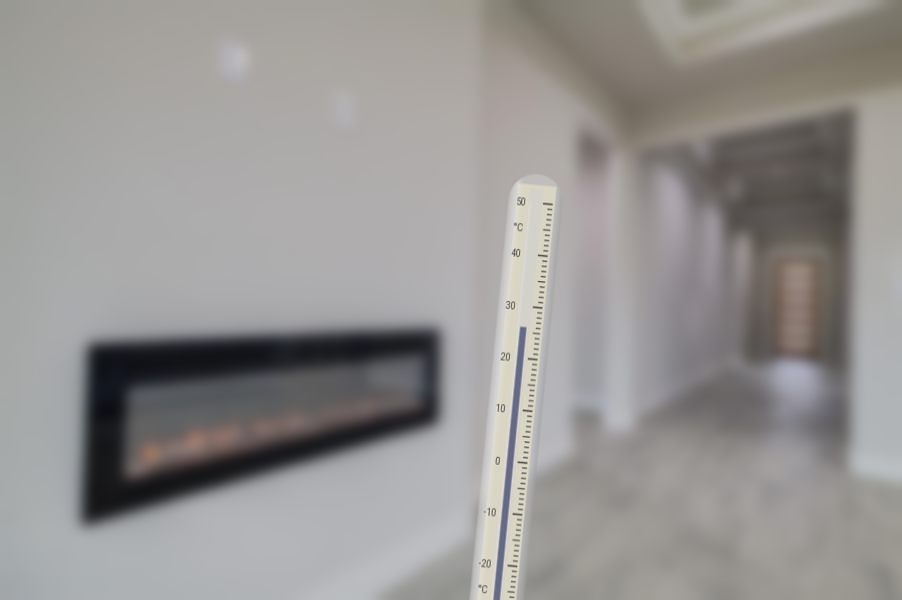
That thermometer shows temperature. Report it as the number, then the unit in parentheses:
26 (°C)
